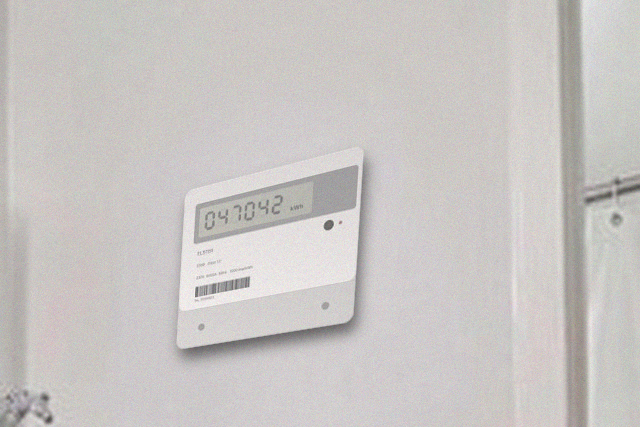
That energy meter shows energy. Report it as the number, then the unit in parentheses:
47042 (kWh)
